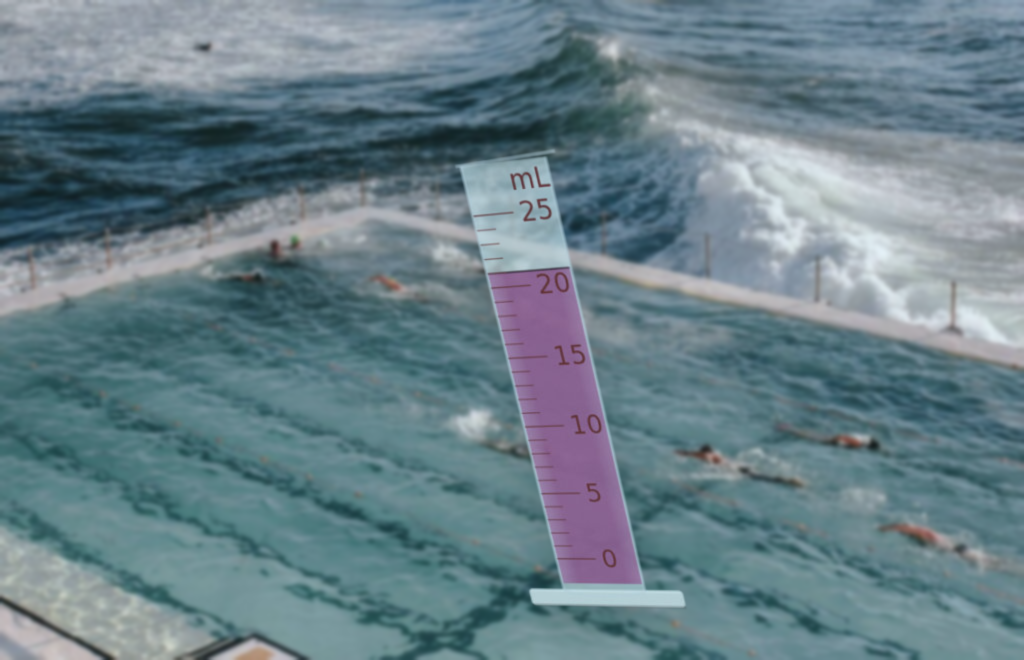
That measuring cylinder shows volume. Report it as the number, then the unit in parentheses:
21 (mL)
